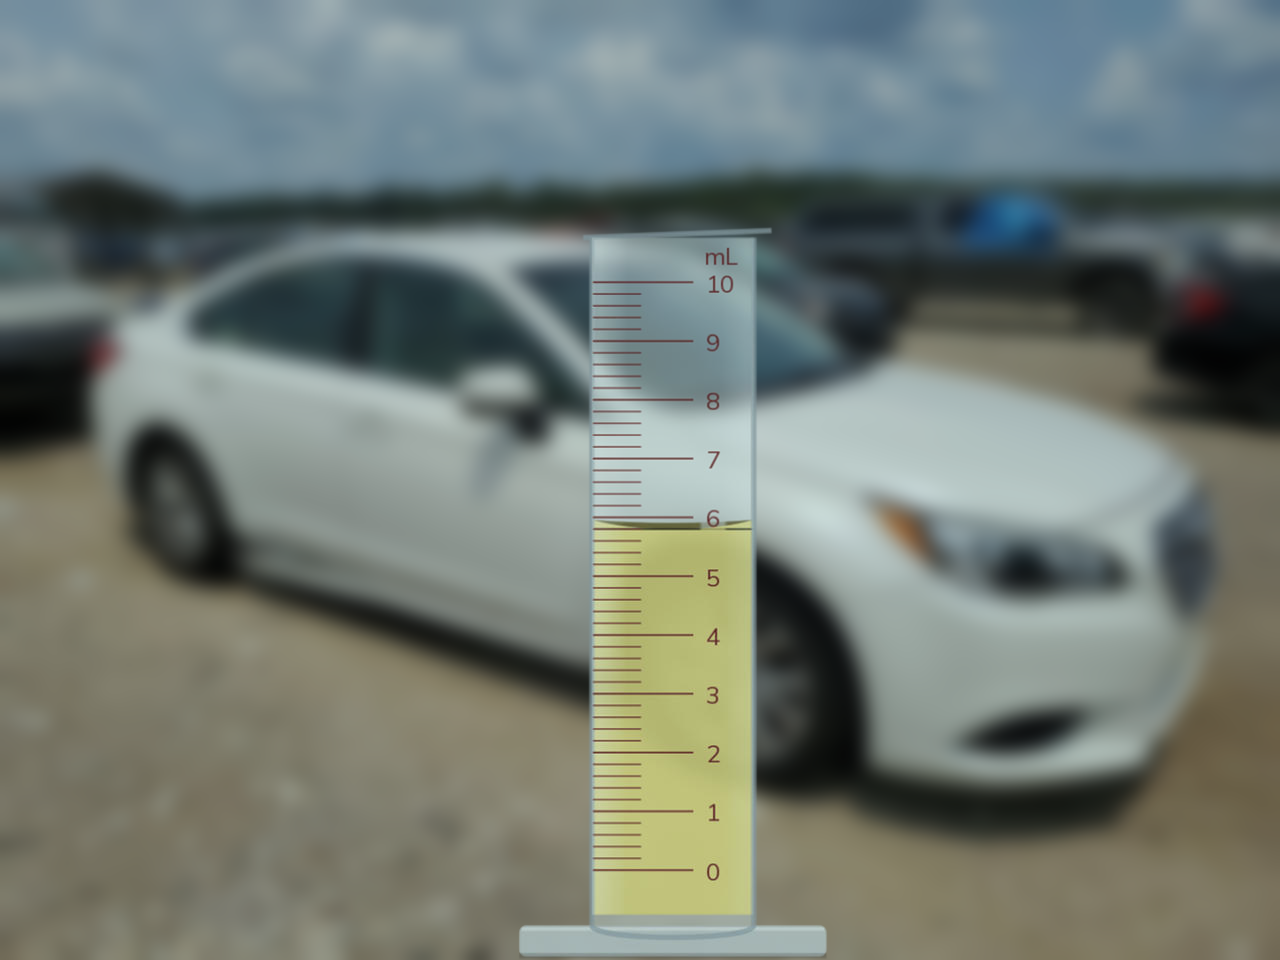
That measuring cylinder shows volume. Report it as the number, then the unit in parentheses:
5.8 (mL)
